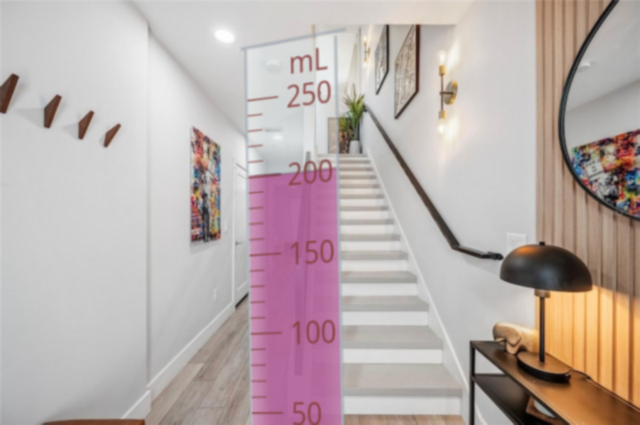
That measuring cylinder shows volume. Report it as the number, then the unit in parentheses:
200 (mL)
